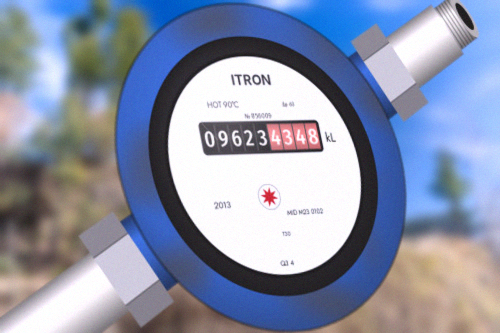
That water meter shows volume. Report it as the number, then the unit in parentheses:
9623.4348 (kL)
